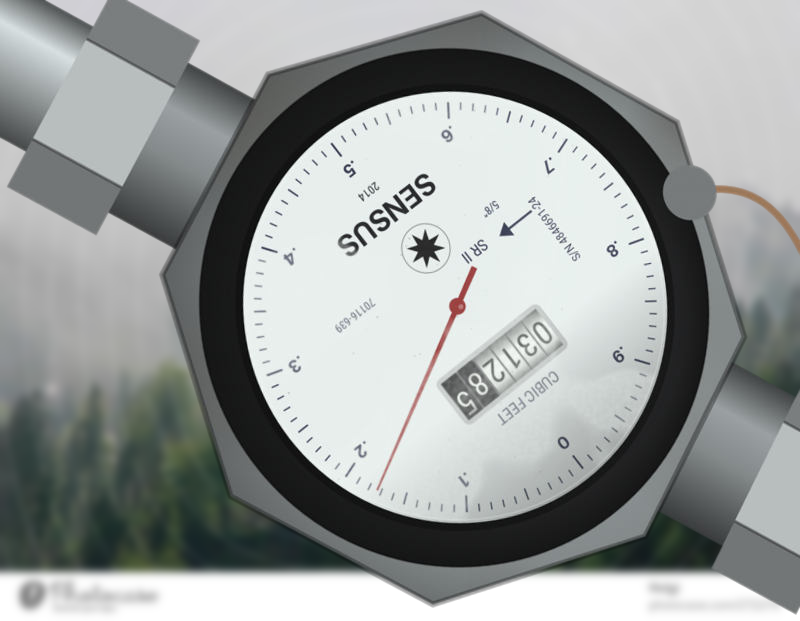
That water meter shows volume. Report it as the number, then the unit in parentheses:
31285.17 (ft³)
